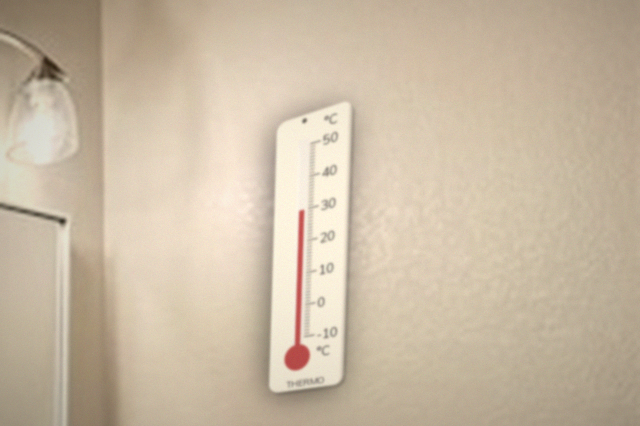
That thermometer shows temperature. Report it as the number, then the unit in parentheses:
30 (°C)
